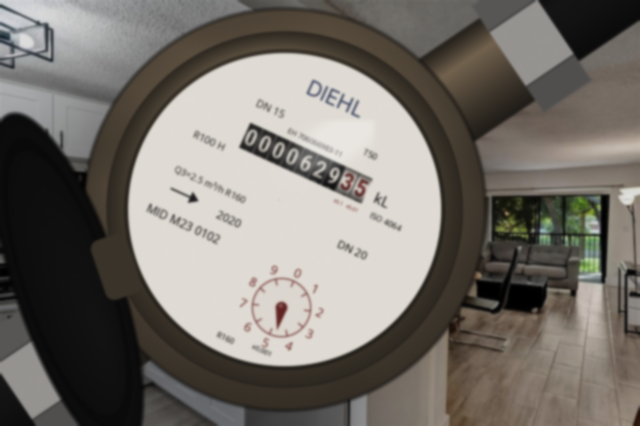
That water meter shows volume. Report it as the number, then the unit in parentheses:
629.354 (kL)
